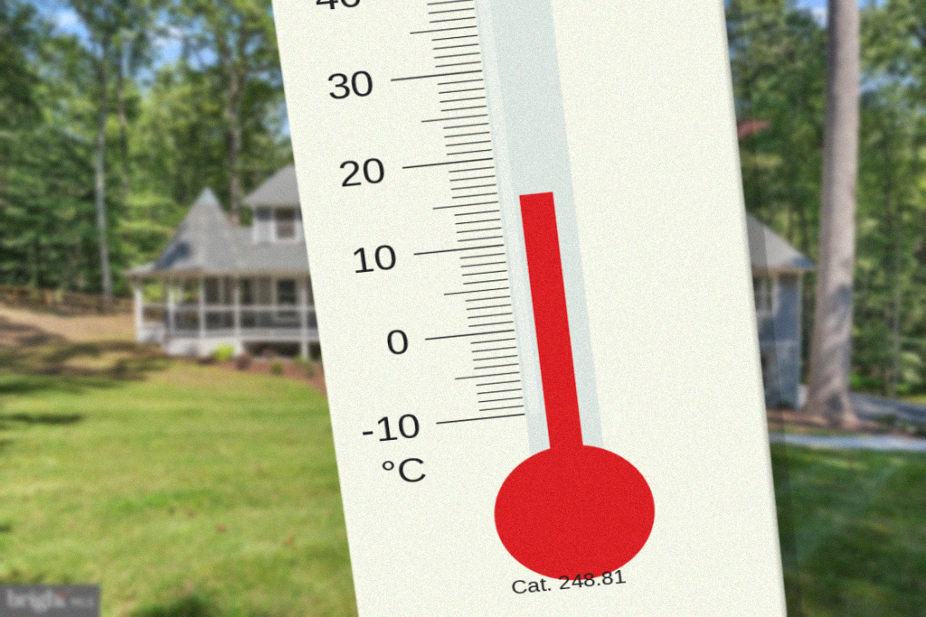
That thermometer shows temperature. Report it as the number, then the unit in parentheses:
15.5 (°C)
